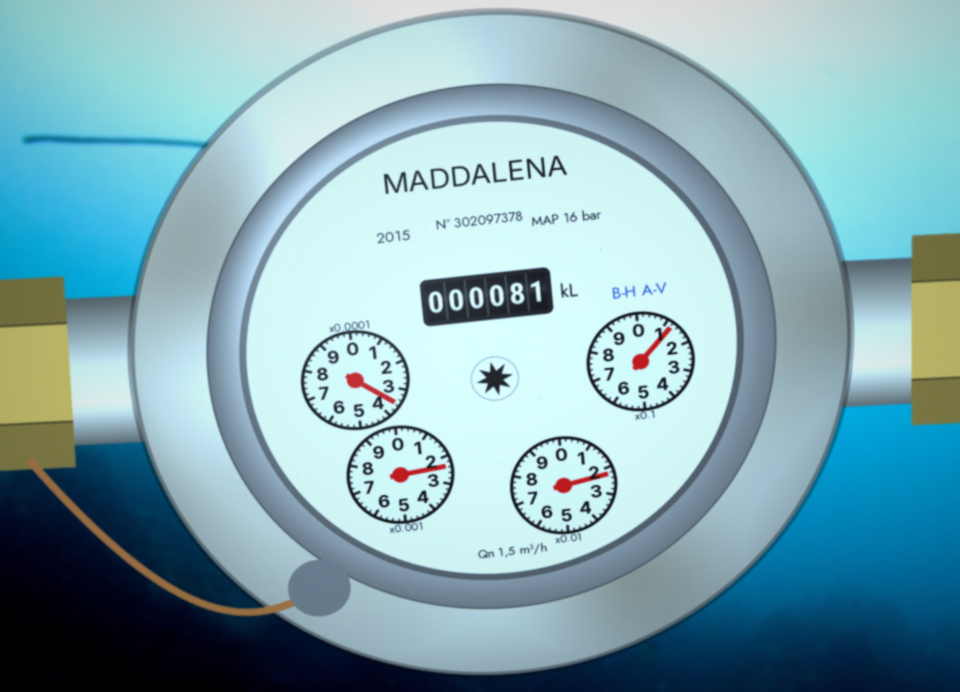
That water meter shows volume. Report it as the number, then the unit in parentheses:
81.1223 (kL)
